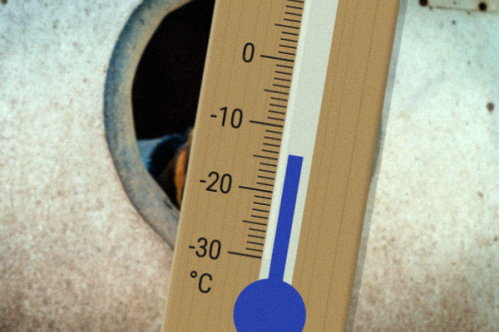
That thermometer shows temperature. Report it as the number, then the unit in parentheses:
-14 (°C)
